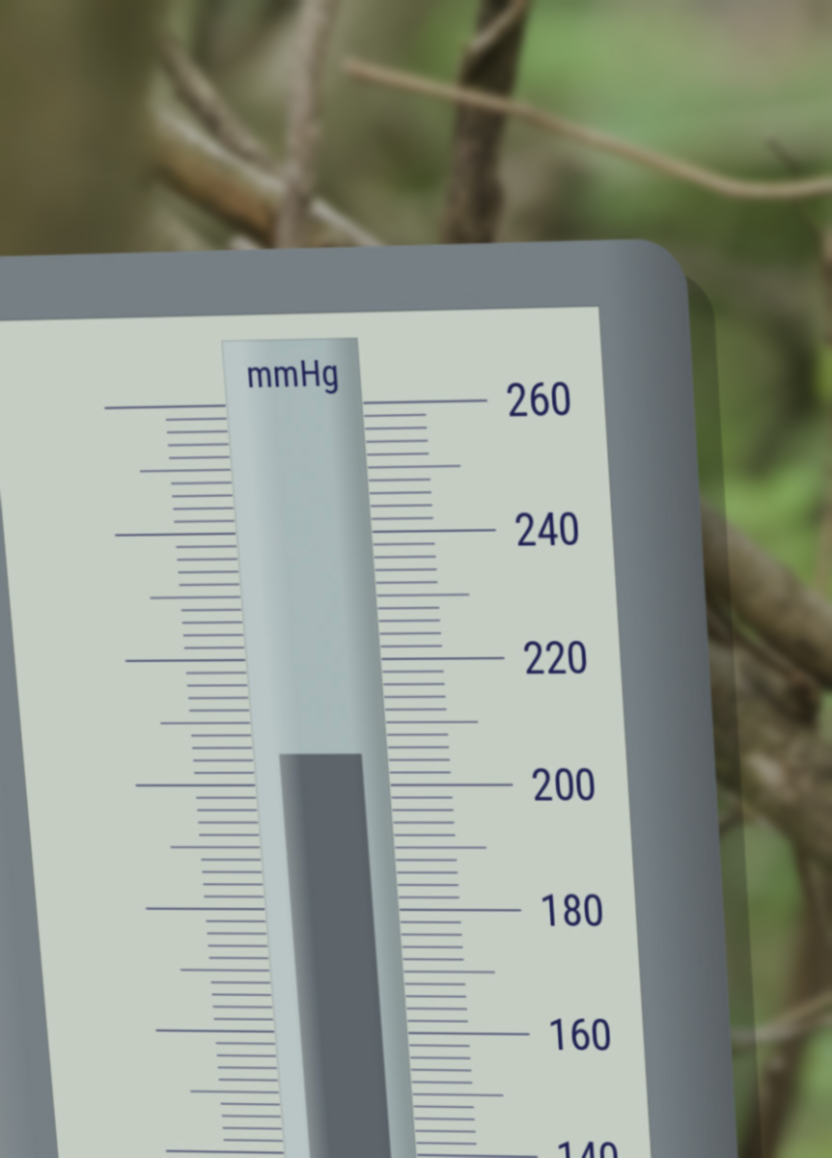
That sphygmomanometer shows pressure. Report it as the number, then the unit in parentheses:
205 (mmHg)
